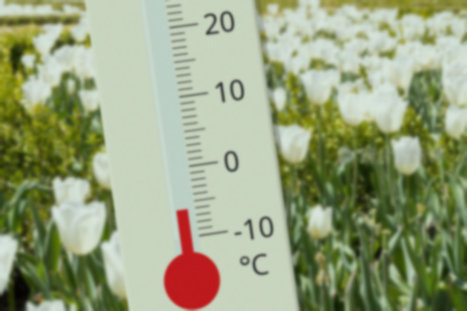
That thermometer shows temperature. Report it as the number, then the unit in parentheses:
-6 (°C)
